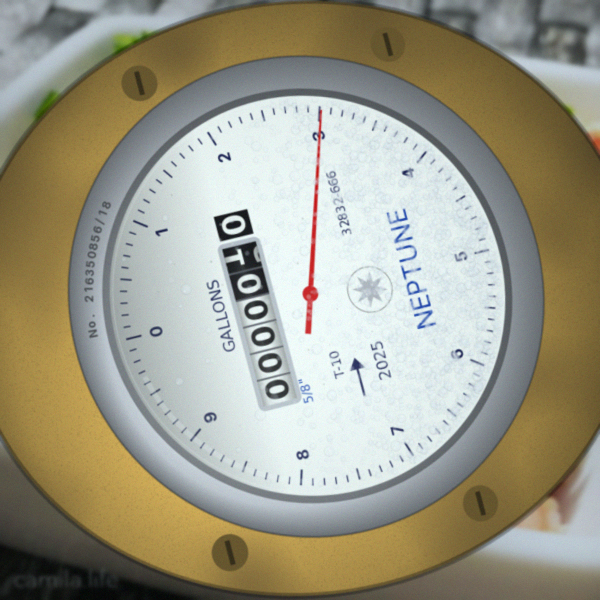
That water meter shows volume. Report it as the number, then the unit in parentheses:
13.0 (gal)
